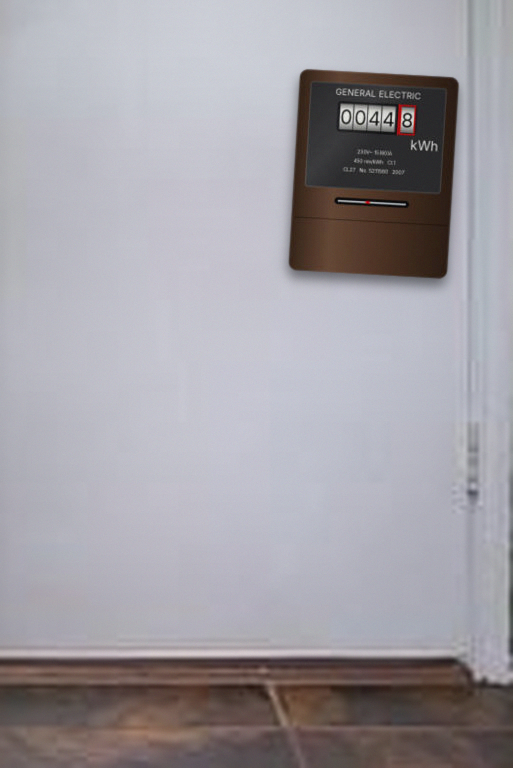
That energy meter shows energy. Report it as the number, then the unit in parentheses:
44.8 (kWh)
